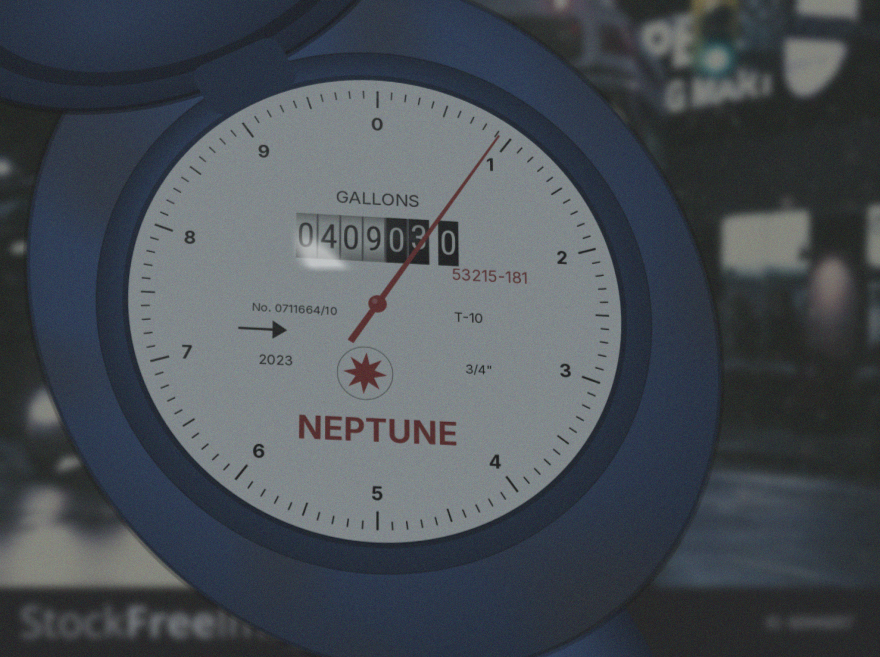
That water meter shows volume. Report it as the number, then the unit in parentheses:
409030.9 (gal)
